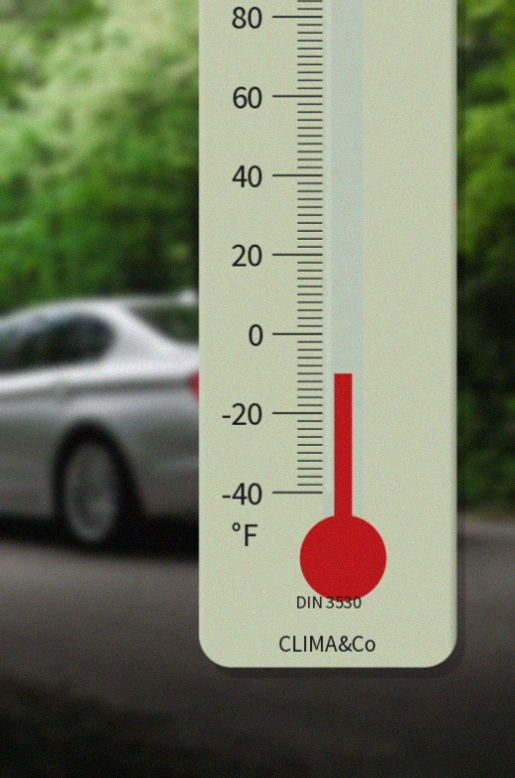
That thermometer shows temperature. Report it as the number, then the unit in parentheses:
-10 (°F)
